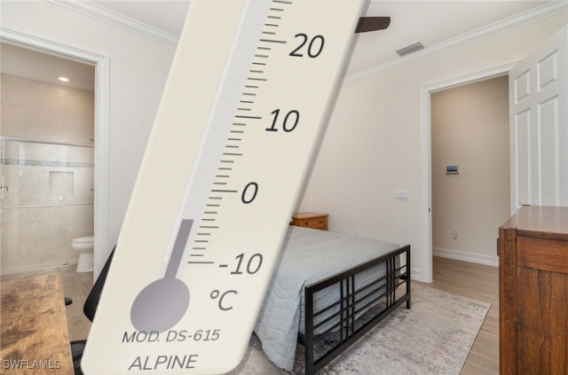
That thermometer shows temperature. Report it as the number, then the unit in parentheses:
-4 (°C)
